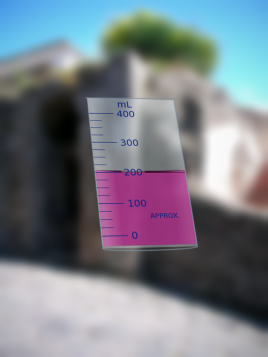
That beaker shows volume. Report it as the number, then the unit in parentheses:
200 (mL)
